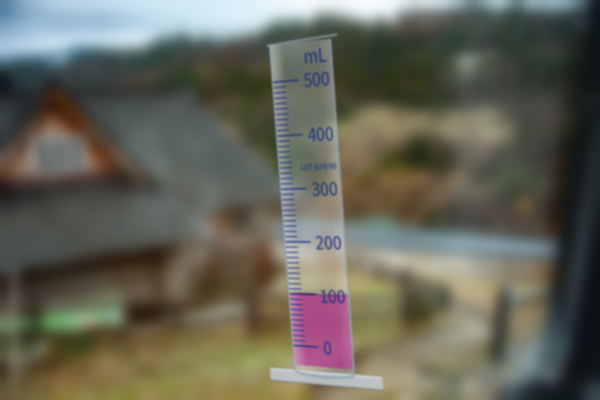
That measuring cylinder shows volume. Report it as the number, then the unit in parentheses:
100 (mL)
